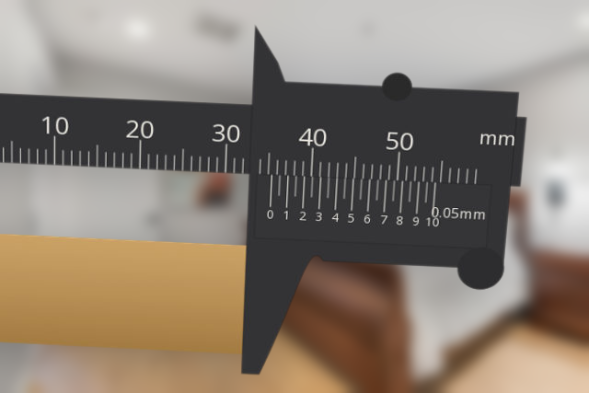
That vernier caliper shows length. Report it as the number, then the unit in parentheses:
35.4 (mm)
